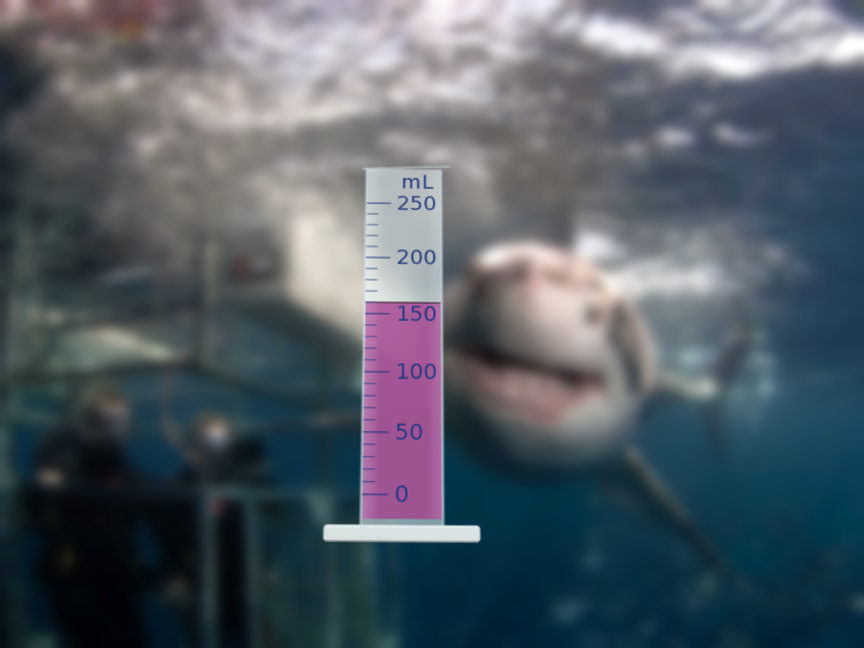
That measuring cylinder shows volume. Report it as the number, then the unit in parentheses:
160 (mL)
